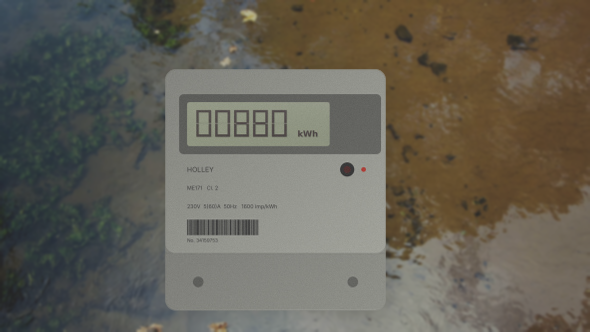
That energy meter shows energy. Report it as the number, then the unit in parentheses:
880 (kWh)
